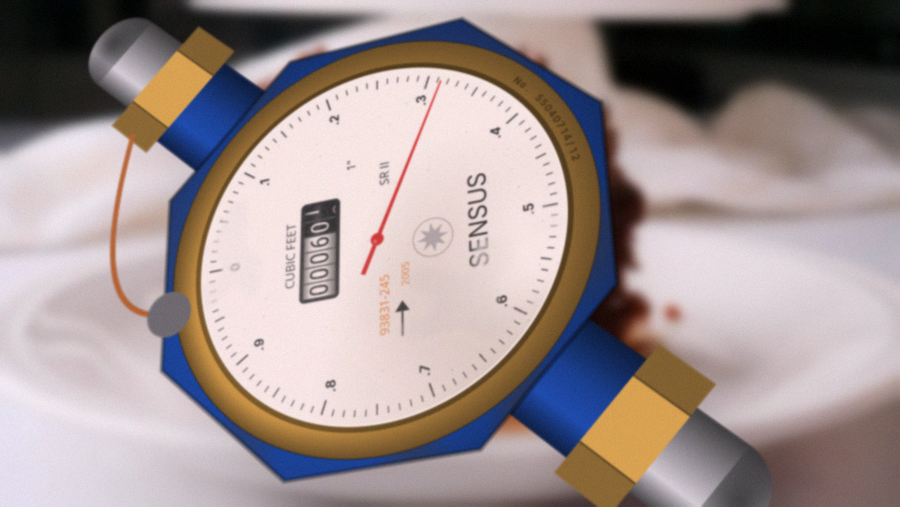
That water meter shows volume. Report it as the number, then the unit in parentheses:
601.31 (ft³)
